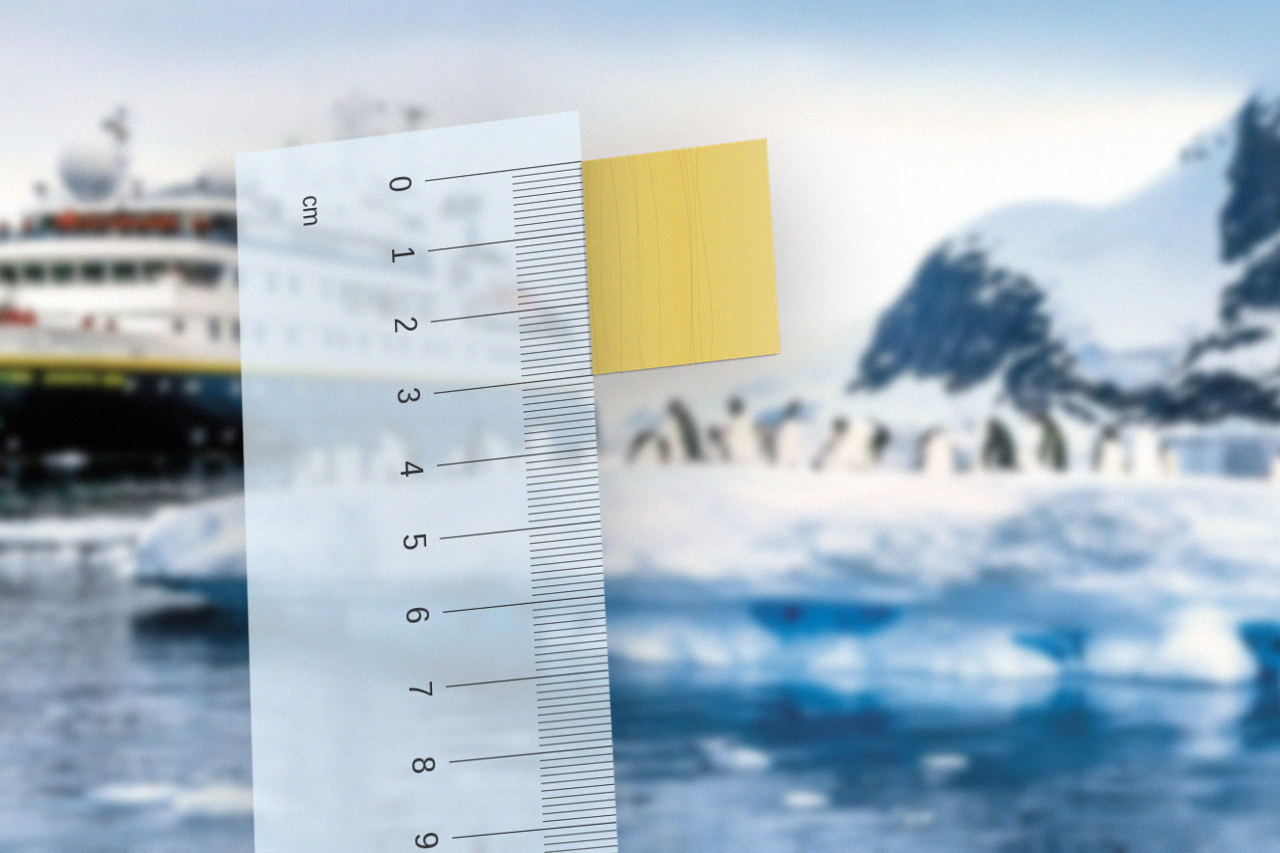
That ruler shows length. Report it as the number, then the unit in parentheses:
3 (cm)
